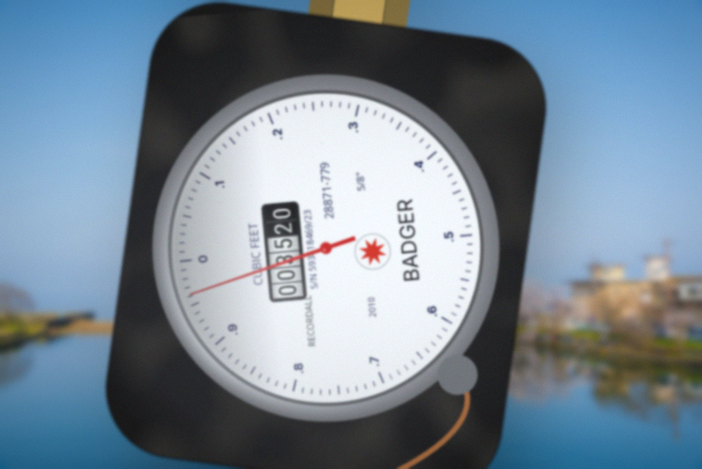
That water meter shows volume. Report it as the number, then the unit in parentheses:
3519.96 (ft³)
